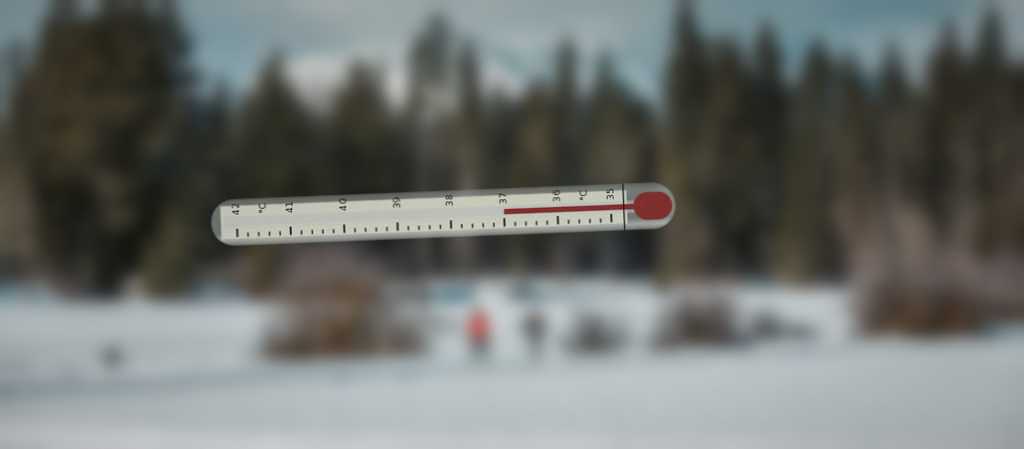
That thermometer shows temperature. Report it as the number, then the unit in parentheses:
37 (°C)
